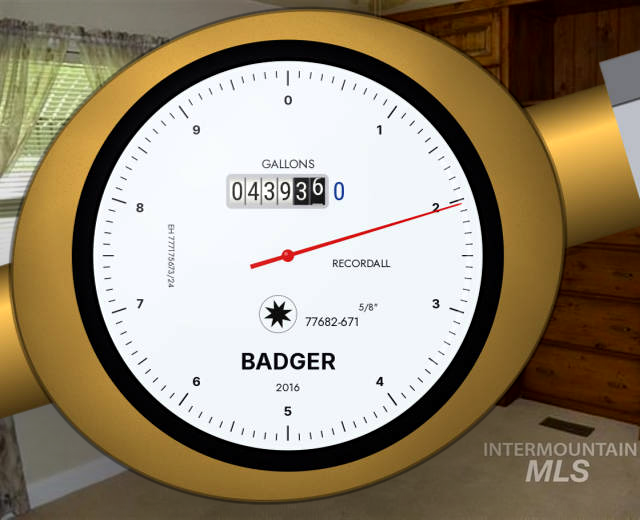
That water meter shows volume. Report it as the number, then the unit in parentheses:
439362.0 (gal)
